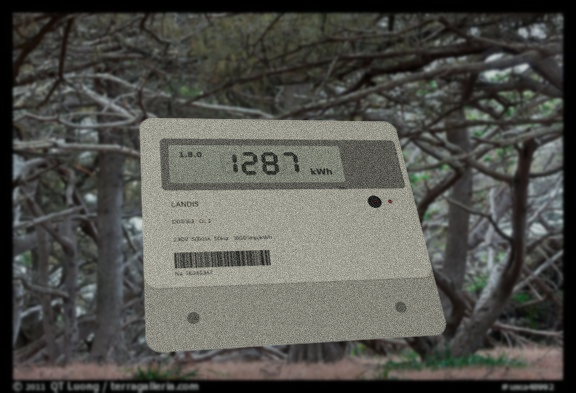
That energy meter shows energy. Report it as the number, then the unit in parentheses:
1287 (kWh)
